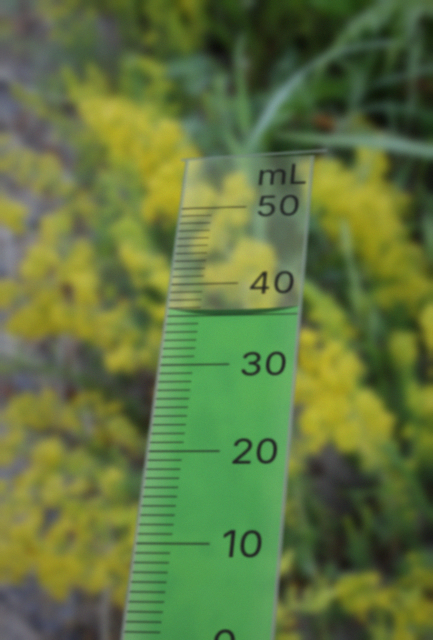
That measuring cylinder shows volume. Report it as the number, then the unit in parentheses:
36 (mL)
